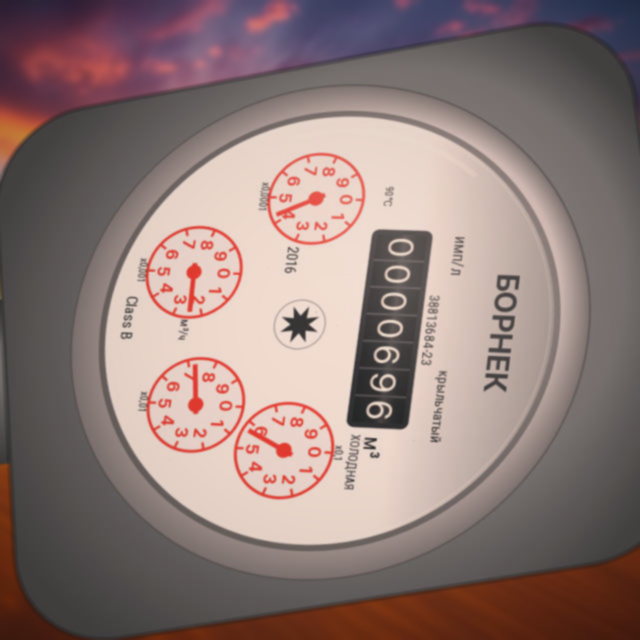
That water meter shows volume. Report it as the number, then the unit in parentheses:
696.5724 (m³)
